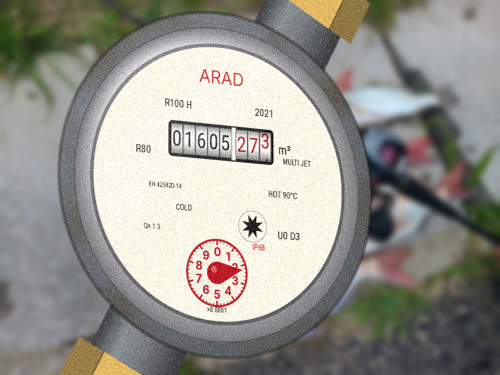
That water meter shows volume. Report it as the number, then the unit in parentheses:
1605.2732 (m³)
